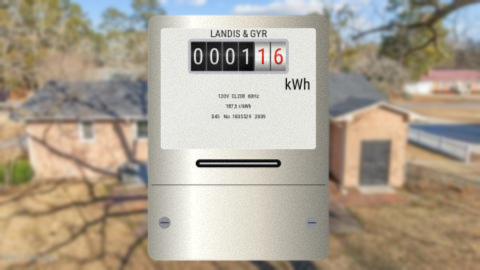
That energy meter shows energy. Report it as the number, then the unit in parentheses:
1.16 (kWh)
